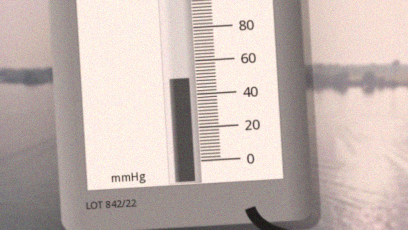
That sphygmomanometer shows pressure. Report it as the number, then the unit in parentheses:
50 (mmHg)
